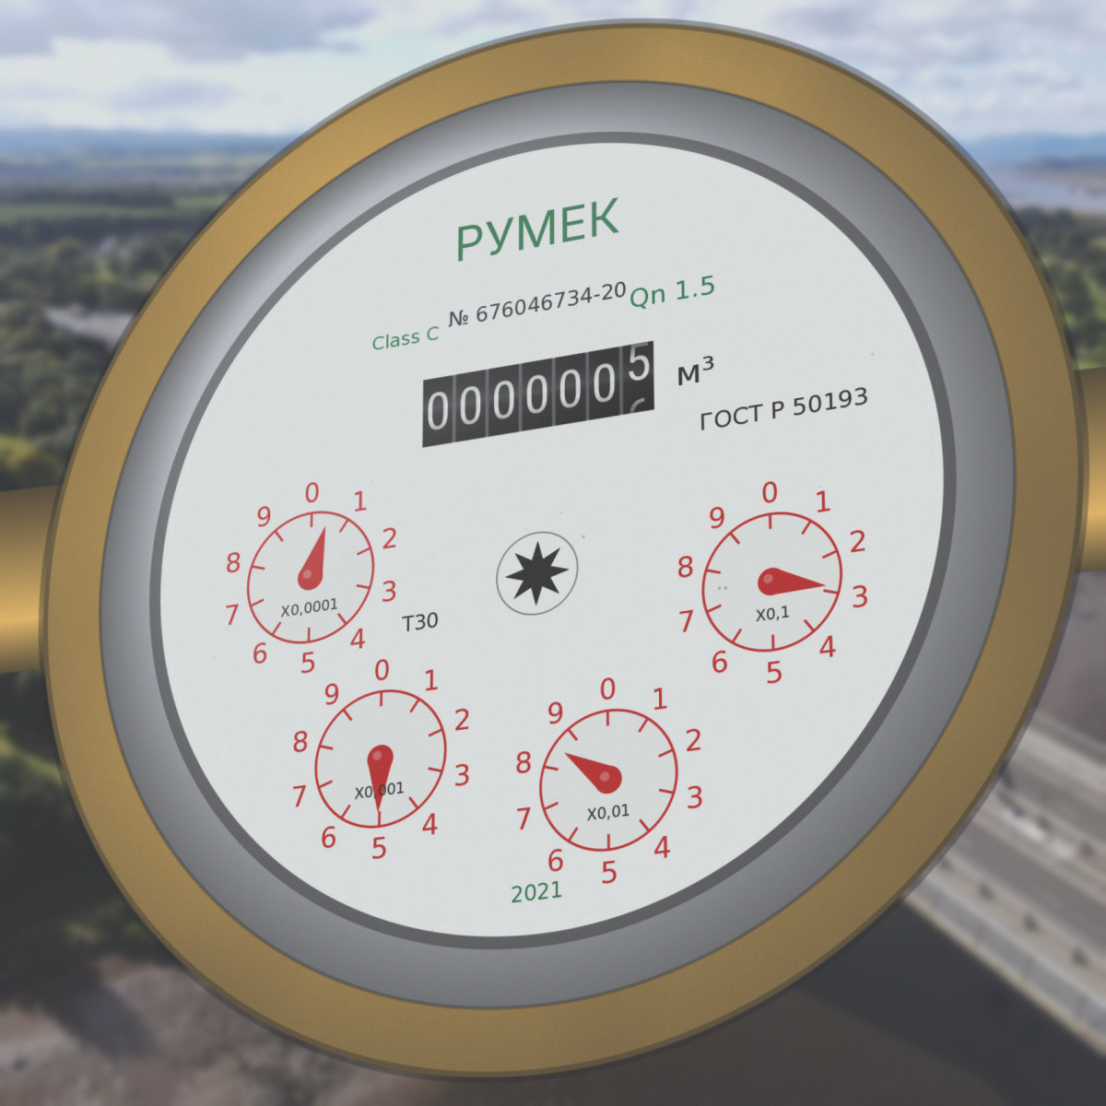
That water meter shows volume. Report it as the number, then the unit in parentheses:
5.2850 (m³)
